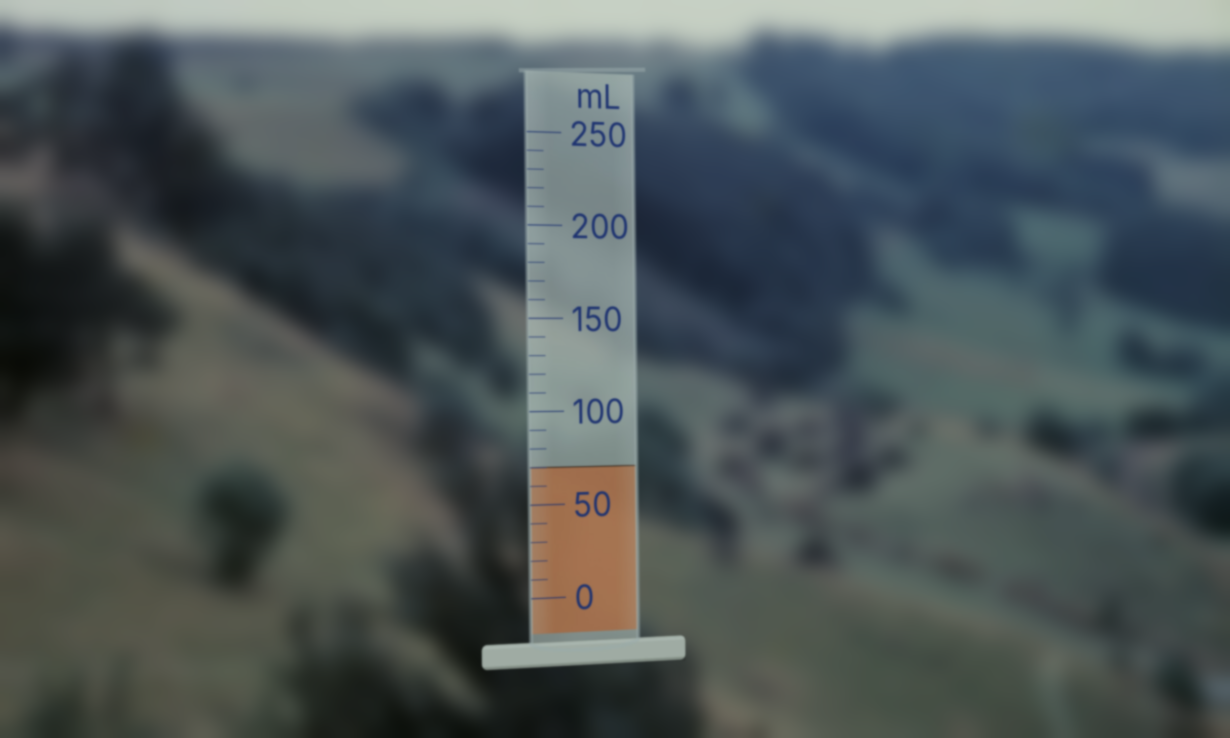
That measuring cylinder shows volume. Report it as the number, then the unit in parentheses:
70 (mL)
